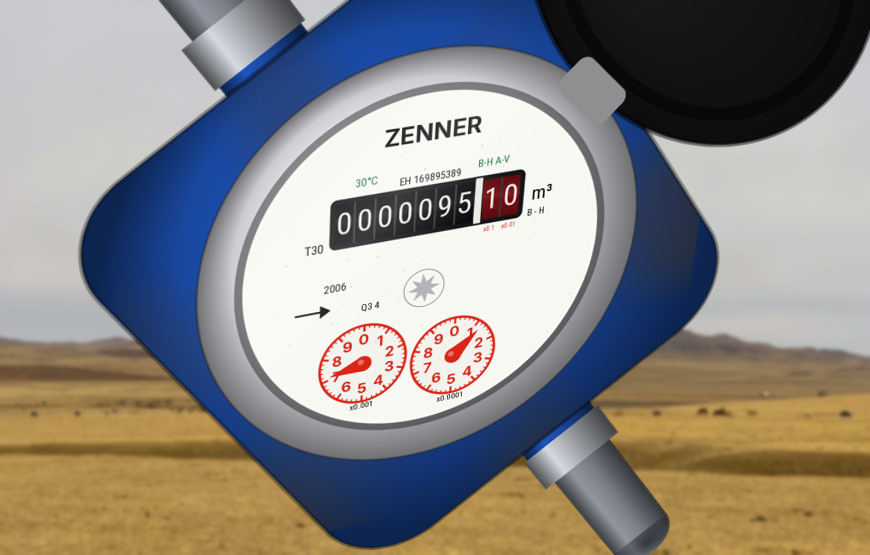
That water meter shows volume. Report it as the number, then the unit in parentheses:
95.1071 (m³)
